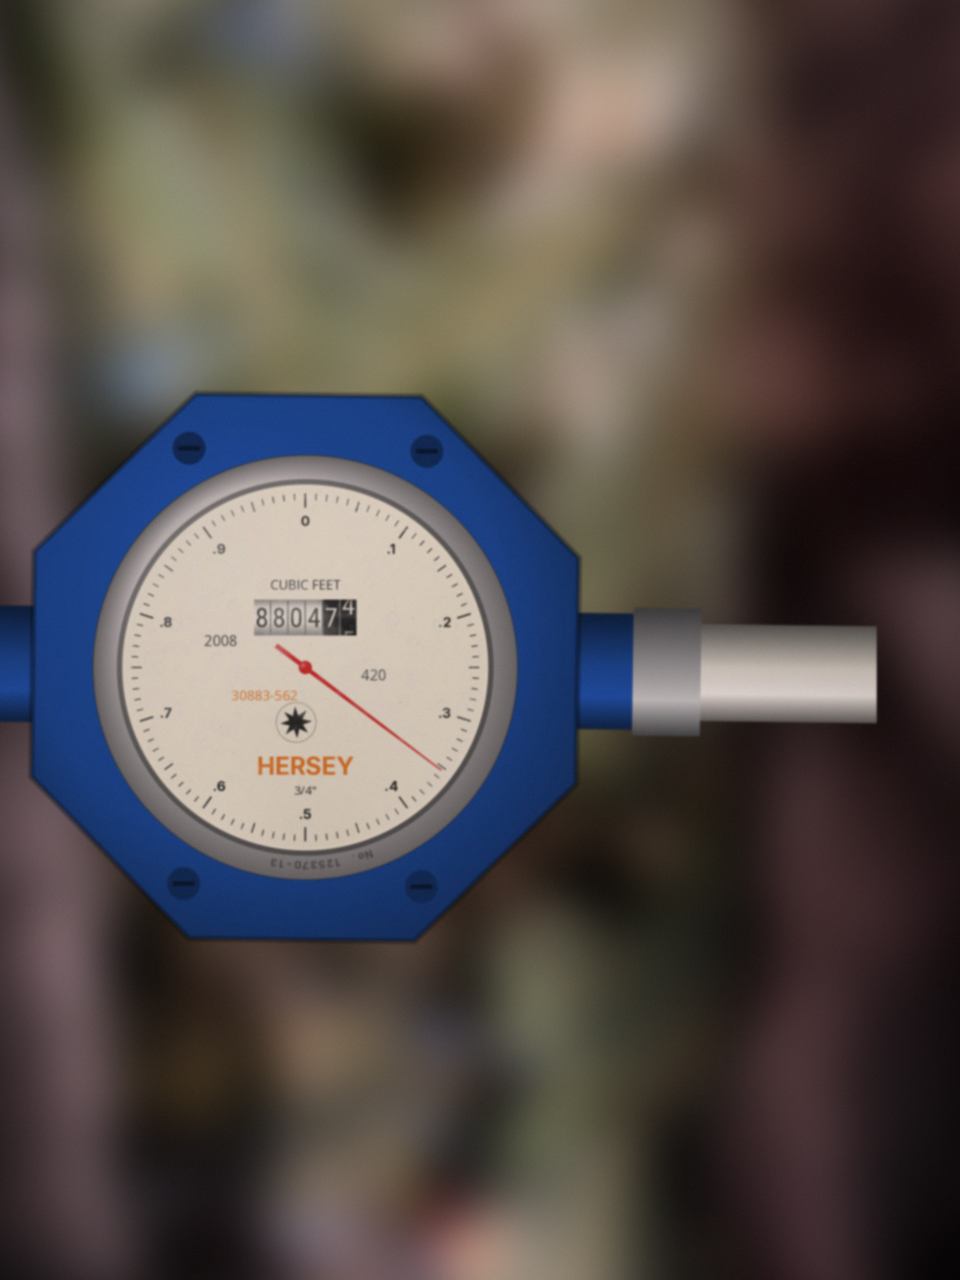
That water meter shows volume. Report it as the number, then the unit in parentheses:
880474.35 (ft³)
